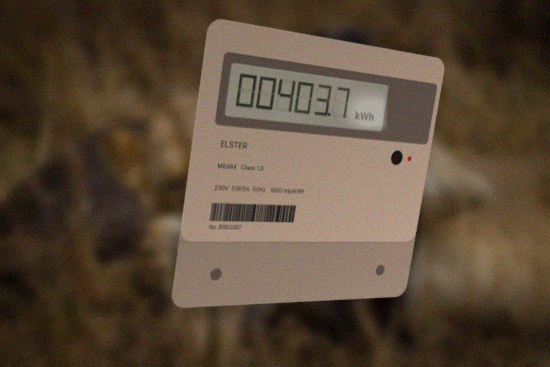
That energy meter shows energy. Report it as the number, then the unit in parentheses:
403.7 (kWh)
